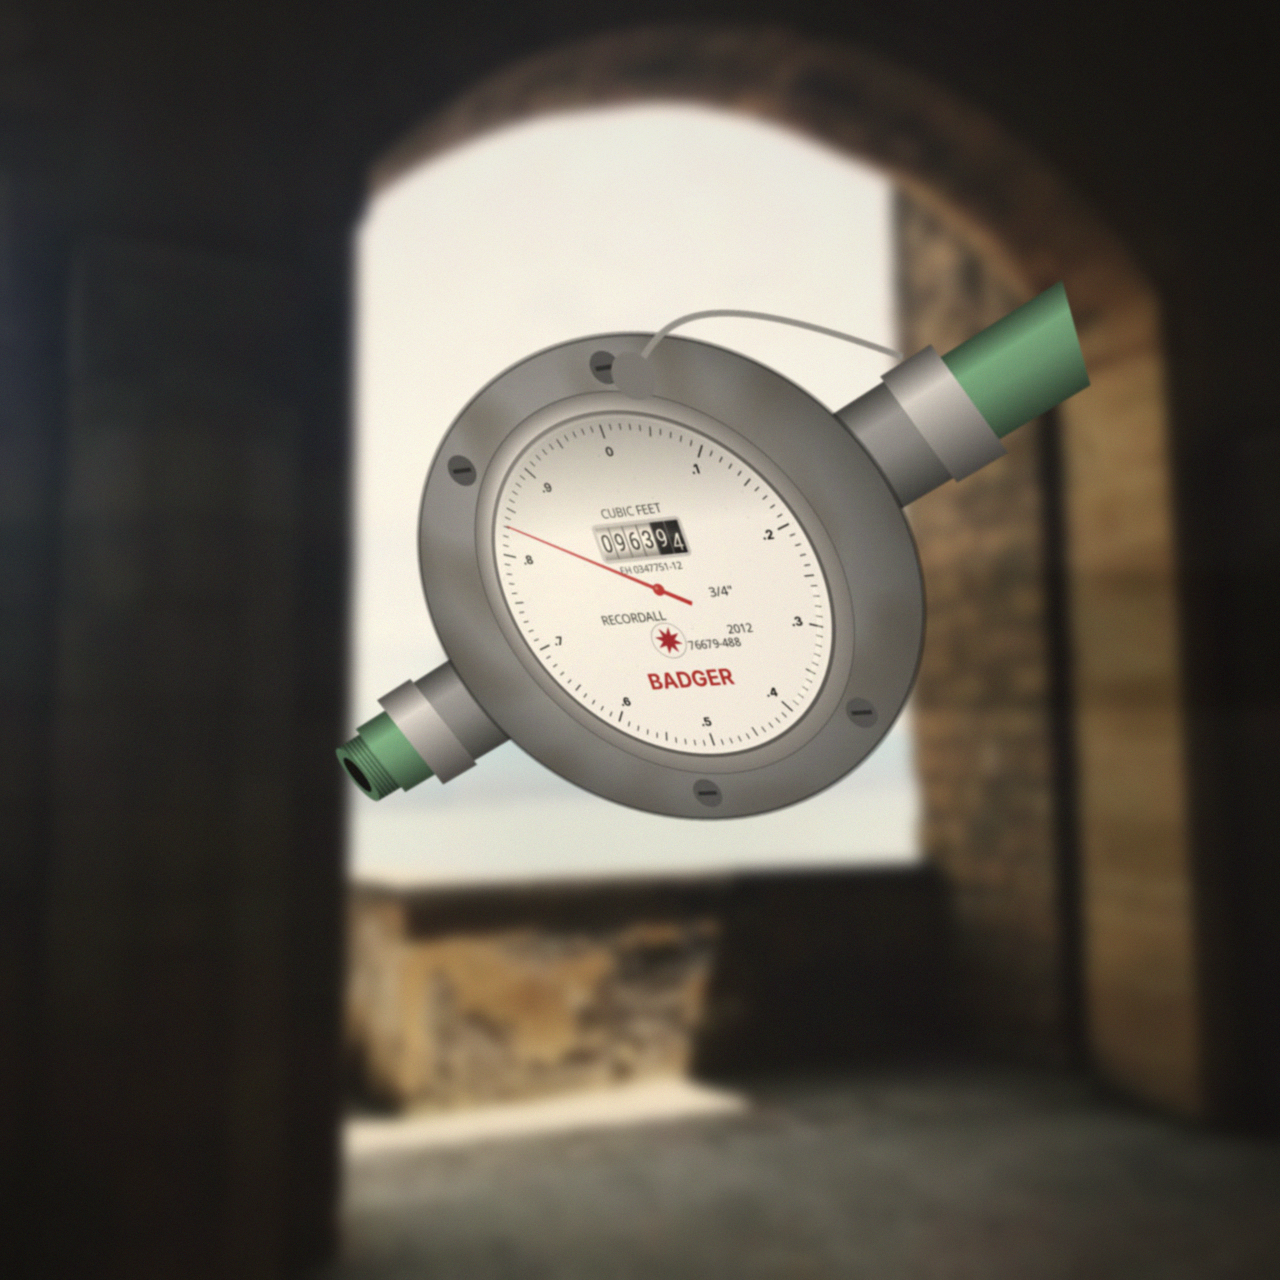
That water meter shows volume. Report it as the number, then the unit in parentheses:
96393.83 (ft³)
